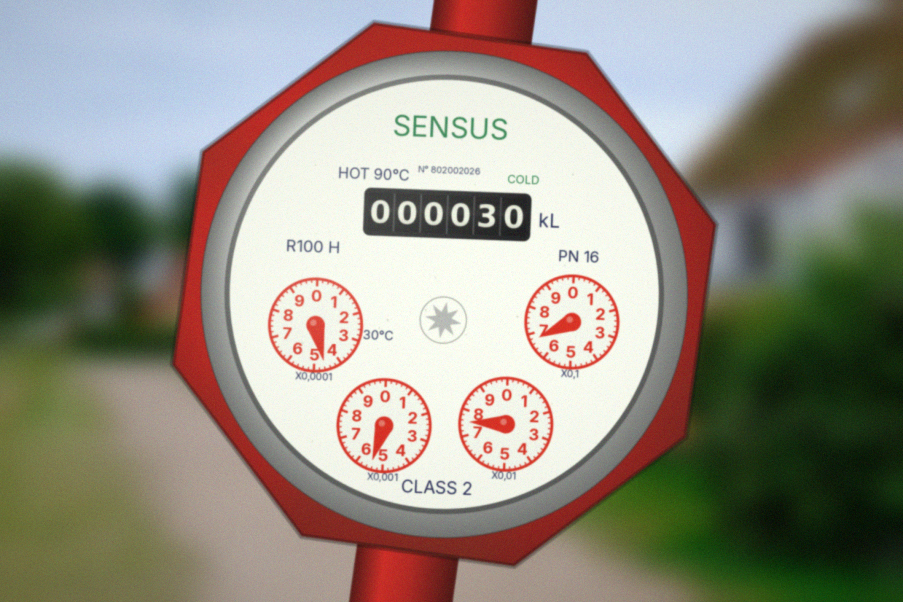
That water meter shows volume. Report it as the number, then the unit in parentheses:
30.6754 (kL)
